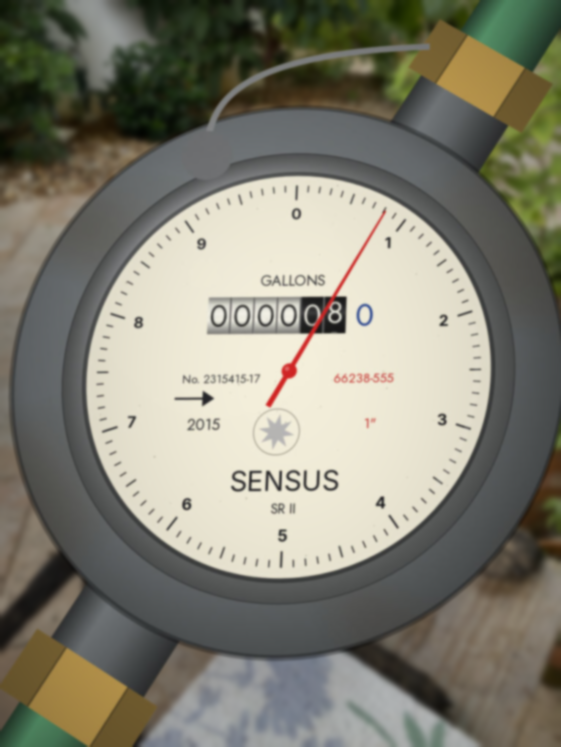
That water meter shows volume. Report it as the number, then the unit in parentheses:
80.8 (gal)
